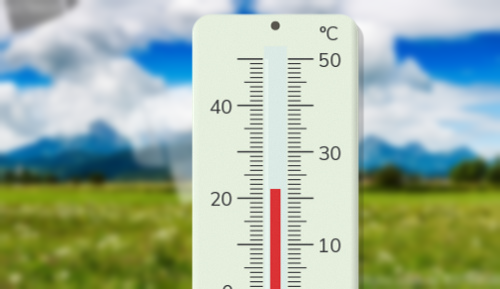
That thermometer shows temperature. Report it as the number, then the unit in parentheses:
22 (°C)
